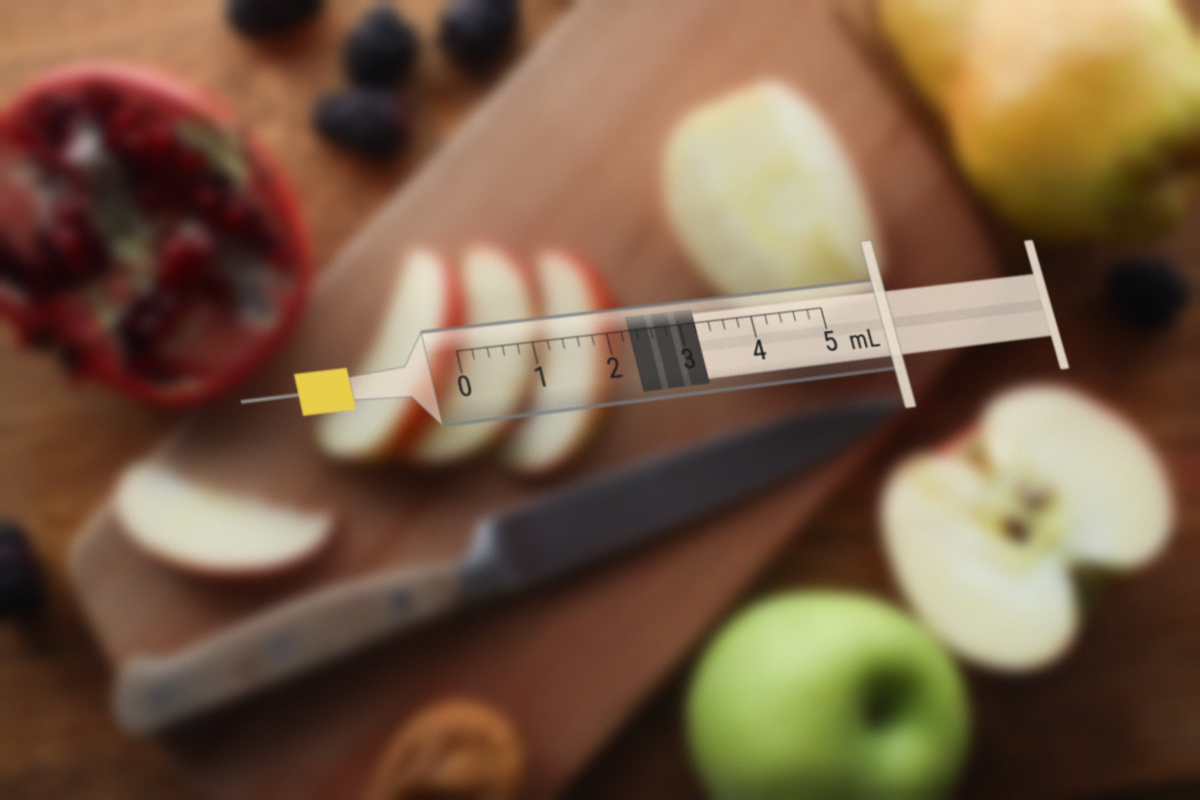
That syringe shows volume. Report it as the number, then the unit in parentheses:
2.3 (mL)
